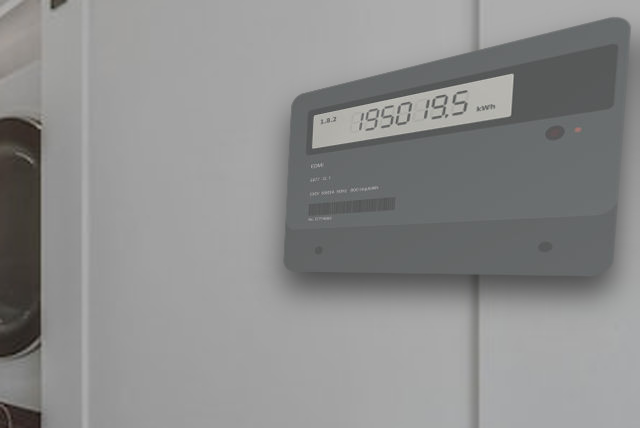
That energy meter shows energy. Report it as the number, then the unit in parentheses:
195019.5 (kWh)
